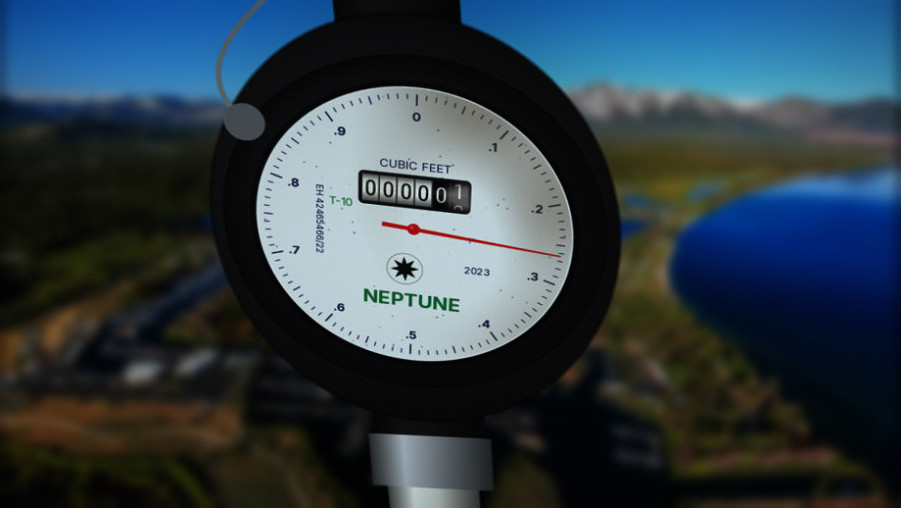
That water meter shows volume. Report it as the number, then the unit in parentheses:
1.26 (ft³)
